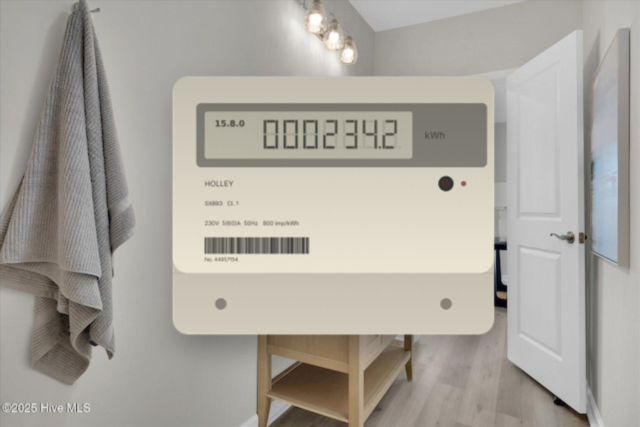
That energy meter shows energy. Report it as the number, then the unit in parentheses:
234.2 (kWh)
